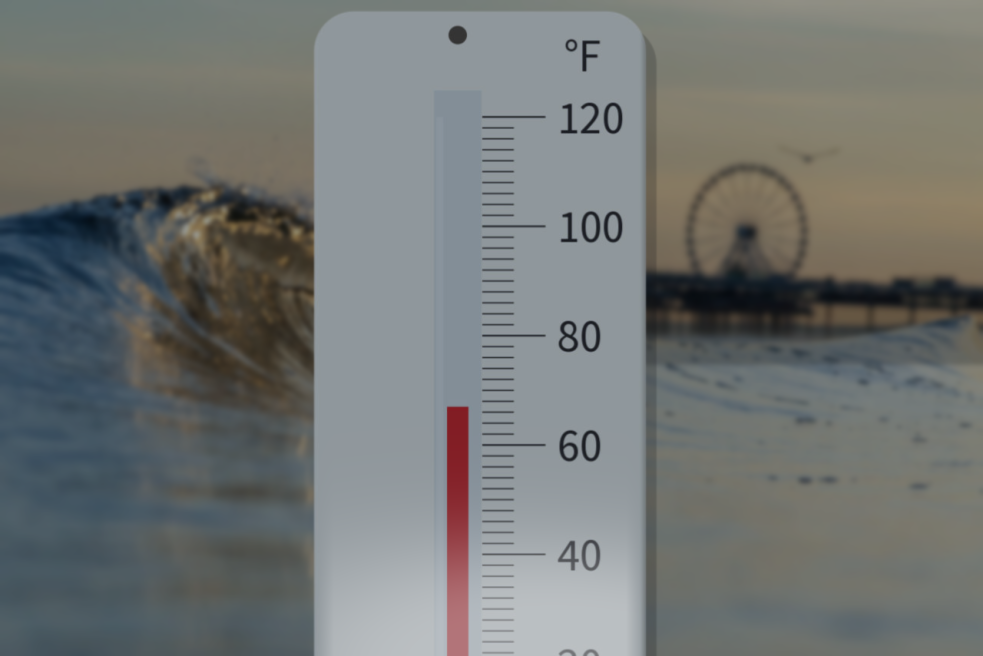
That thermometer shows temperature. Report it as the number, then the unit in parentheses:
67 (°F)
